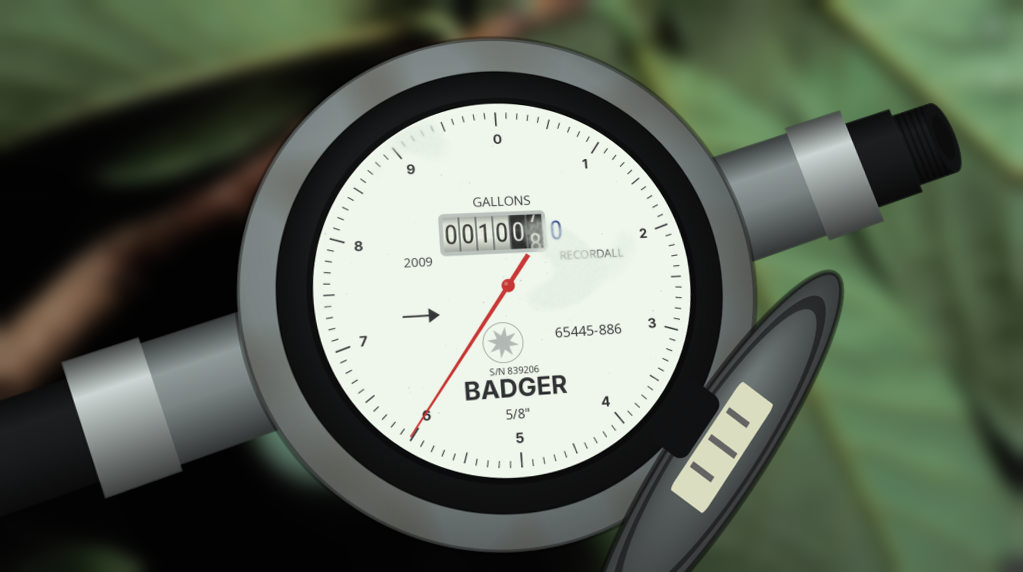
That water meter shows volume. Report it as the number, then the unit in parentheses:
10076.0 (gal)
